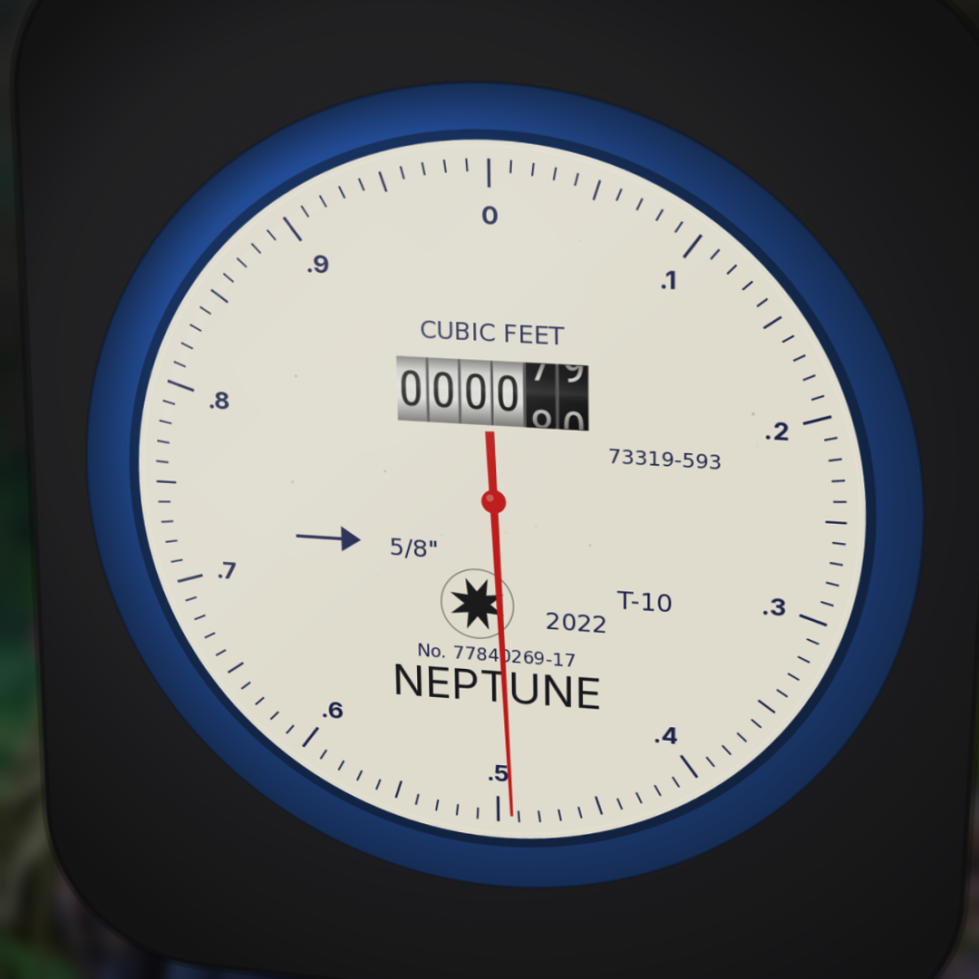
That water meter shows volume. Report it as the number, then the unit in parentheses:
79.49 (ft³)
